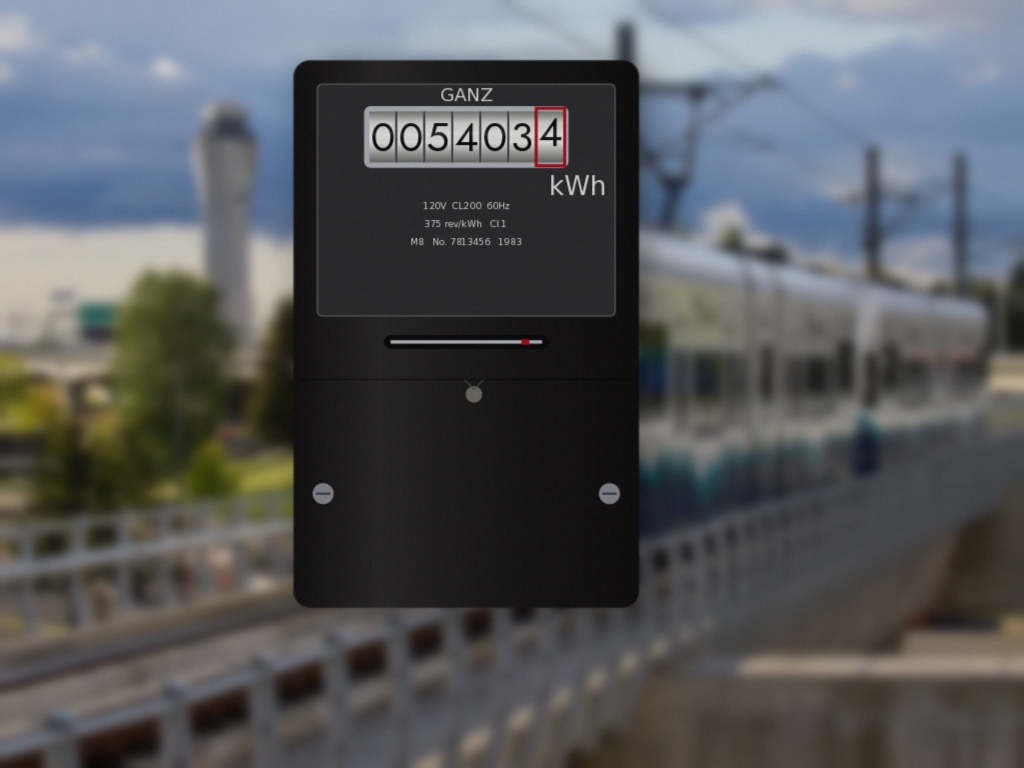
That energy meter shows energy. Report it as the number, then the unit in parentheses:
5403.4 (kWh)
